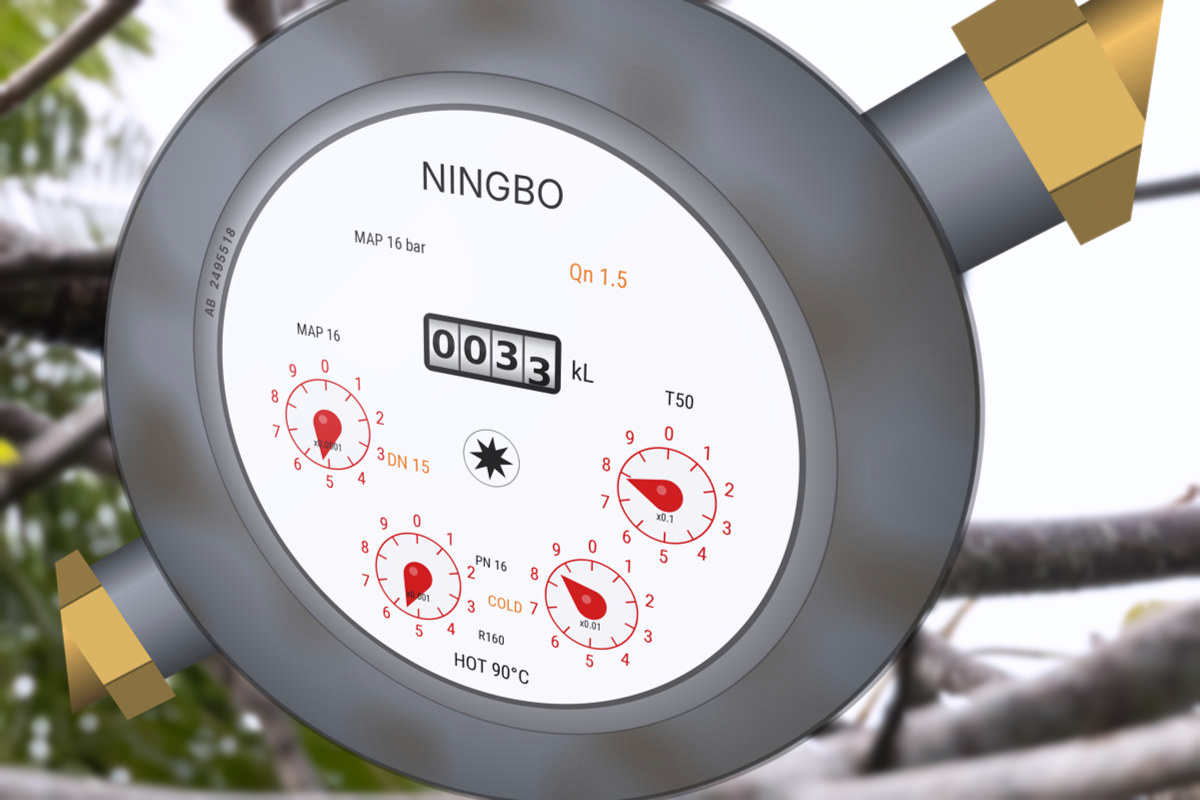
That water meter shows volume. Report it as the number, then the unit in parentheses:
32.7855 (kL)
